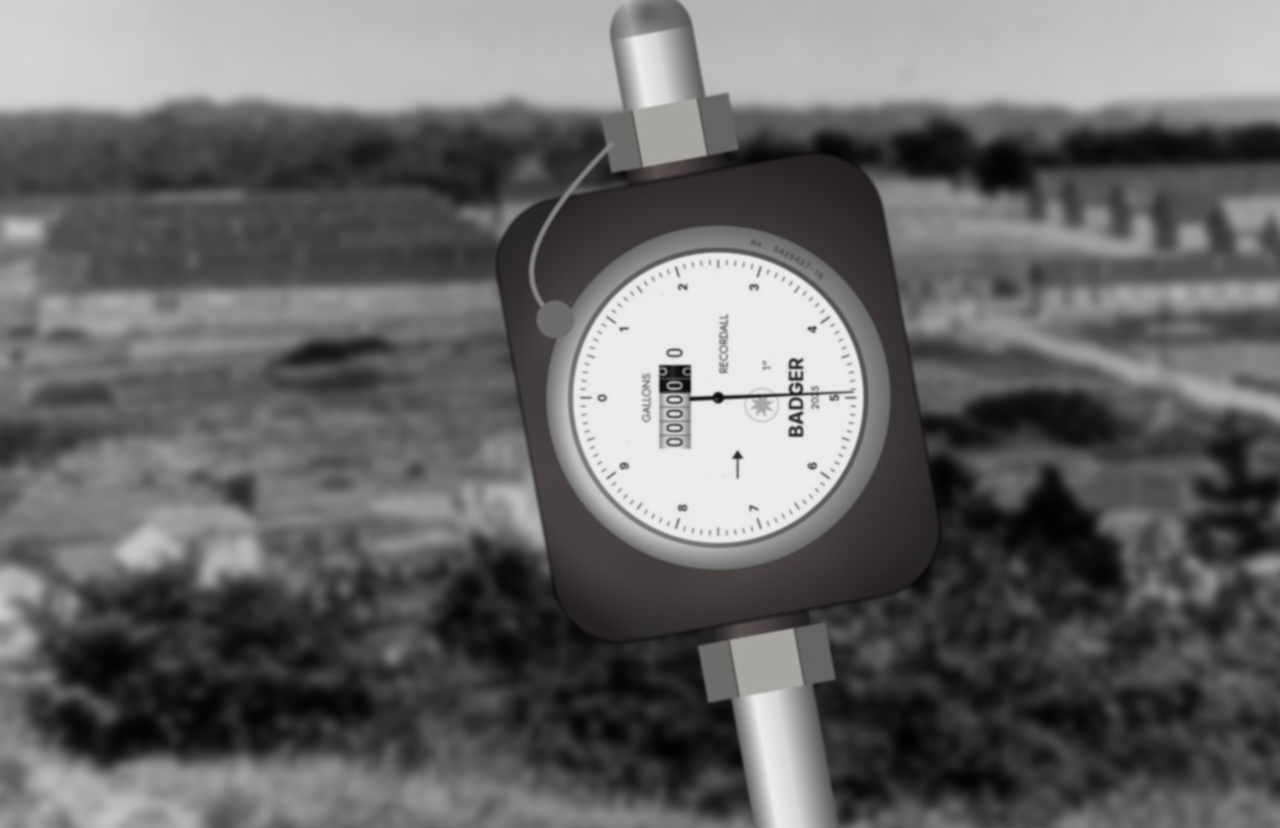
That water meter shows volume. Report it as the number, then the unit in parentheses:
84.9 (gal)
